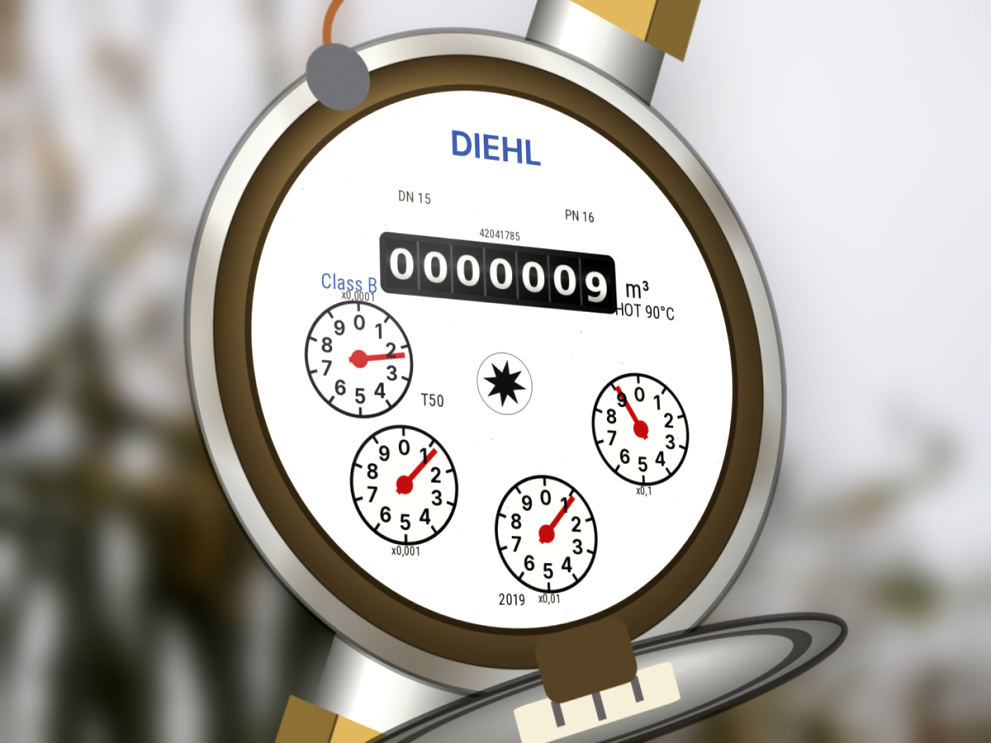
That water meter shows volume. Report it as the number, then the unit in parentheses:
8.9112 (m³)
